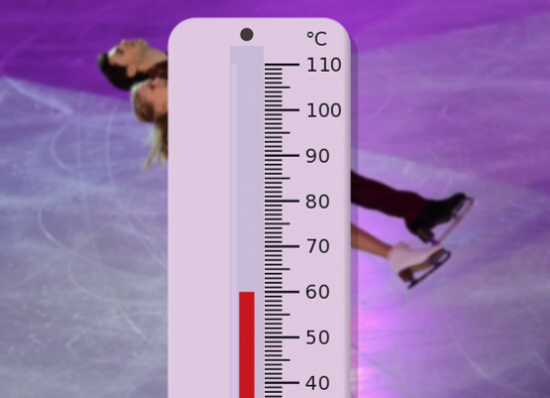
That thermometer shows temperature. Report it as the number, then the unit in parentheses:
60 (°C)
